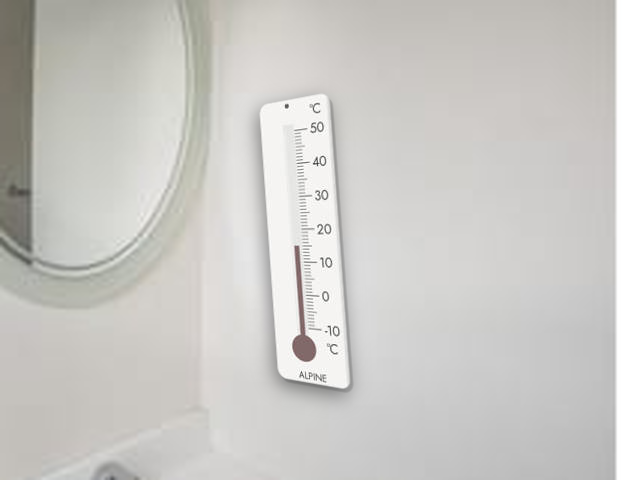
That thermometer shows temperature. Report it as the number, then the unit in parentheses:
15 (°C)
